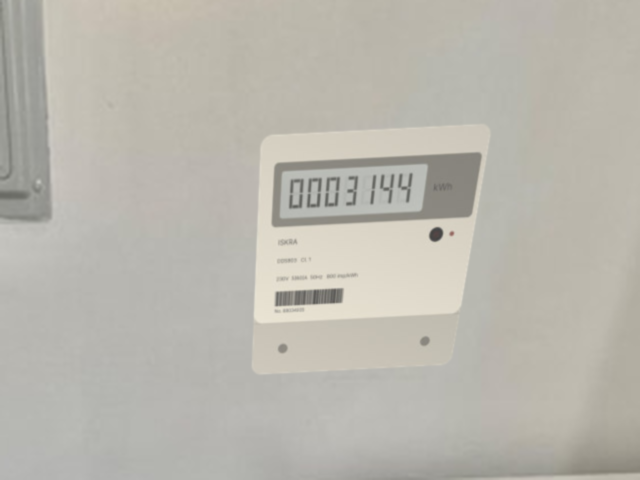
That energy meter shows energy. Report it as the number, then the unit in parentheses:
3144 (kWh)
